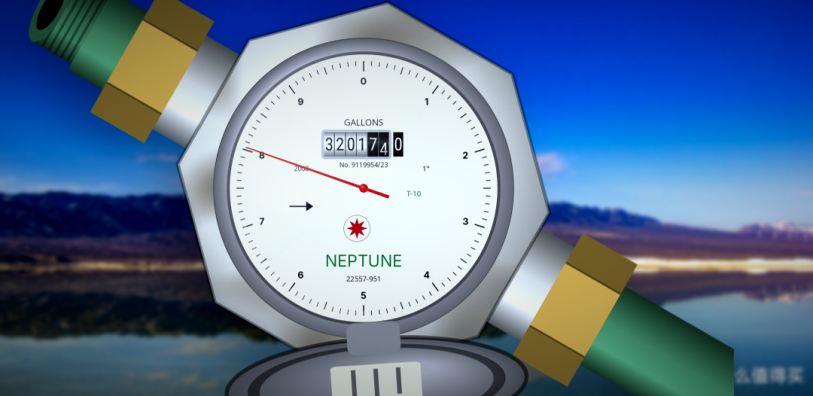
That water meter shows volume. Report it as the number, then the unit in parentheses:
3201738.0 (gal)
